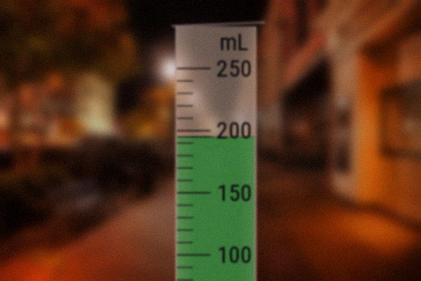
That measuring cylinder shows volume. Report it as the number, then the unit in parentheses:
195 (mL)
